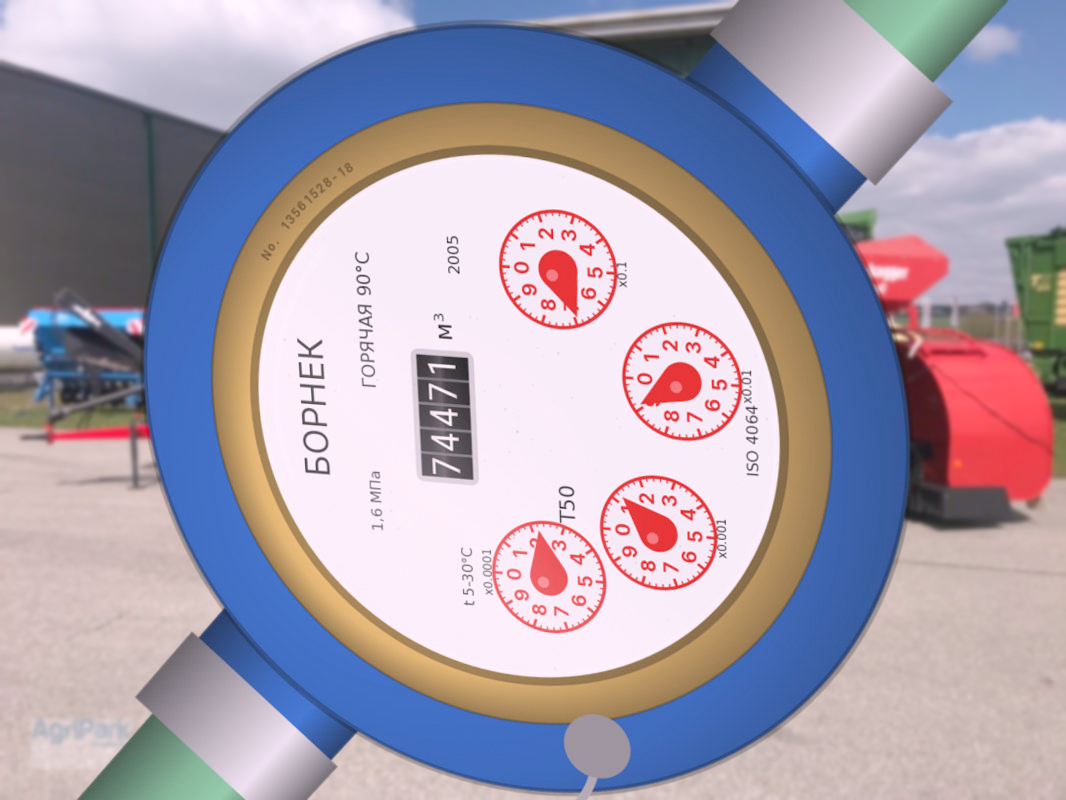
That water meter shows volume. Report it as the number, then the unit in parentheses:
74471.6912 (m³)
